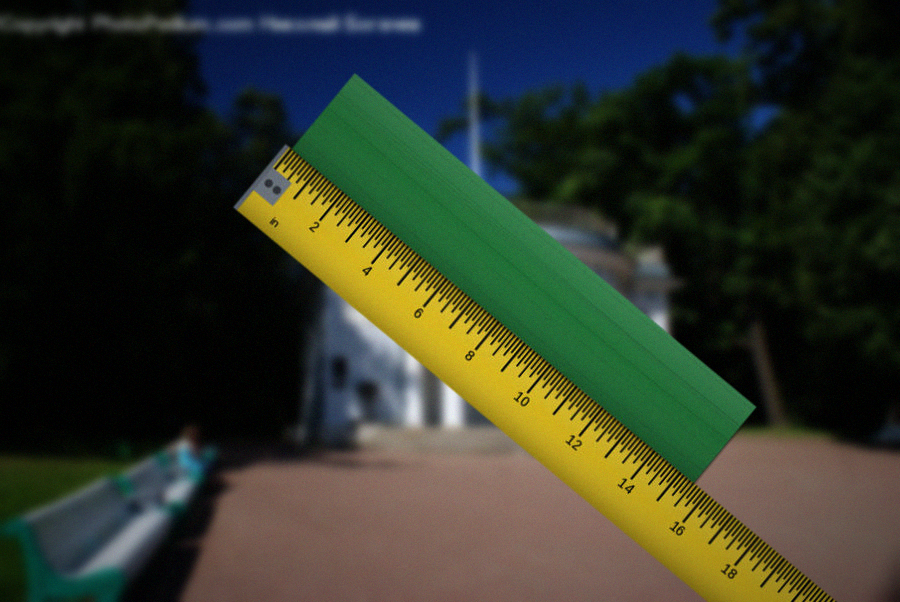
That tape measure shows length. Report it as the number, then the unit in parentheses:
15.5 (in)
